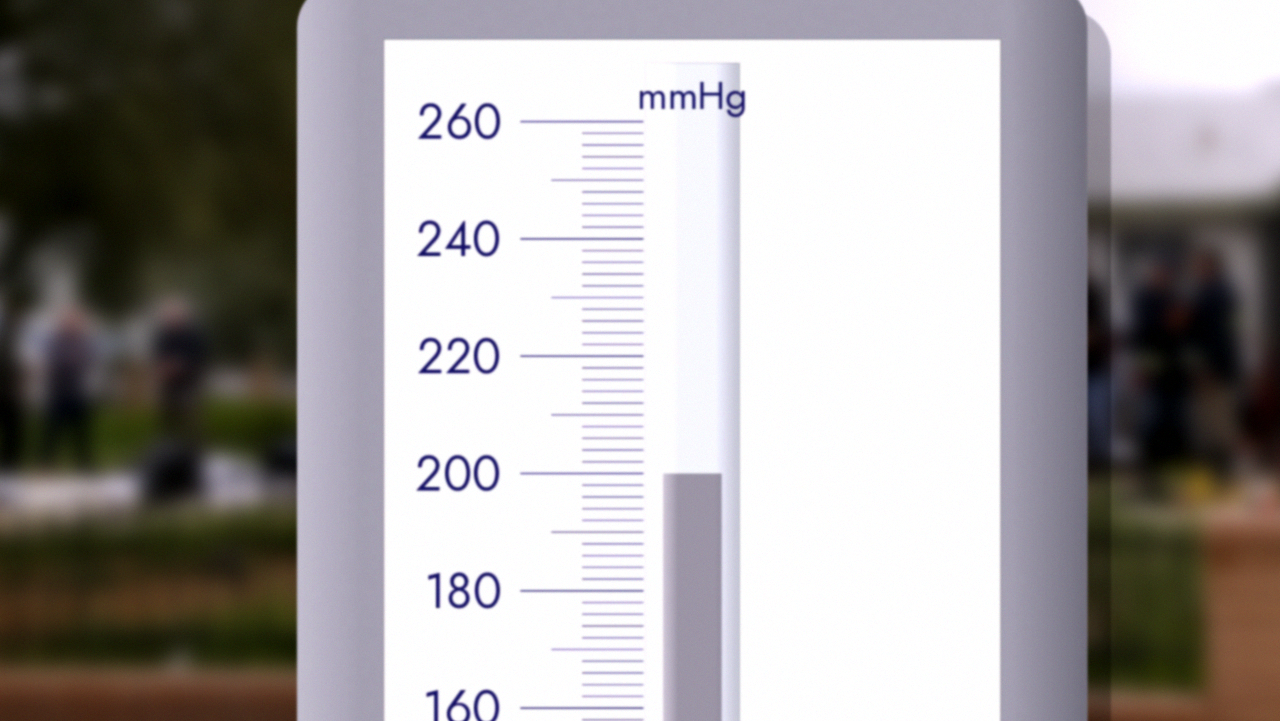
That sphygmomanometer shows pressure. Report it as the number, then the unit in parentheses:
200 (mmHg)
